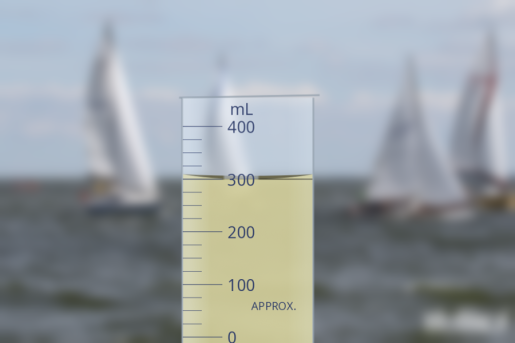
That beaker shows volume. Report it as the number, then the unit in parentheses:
300 (mL)
